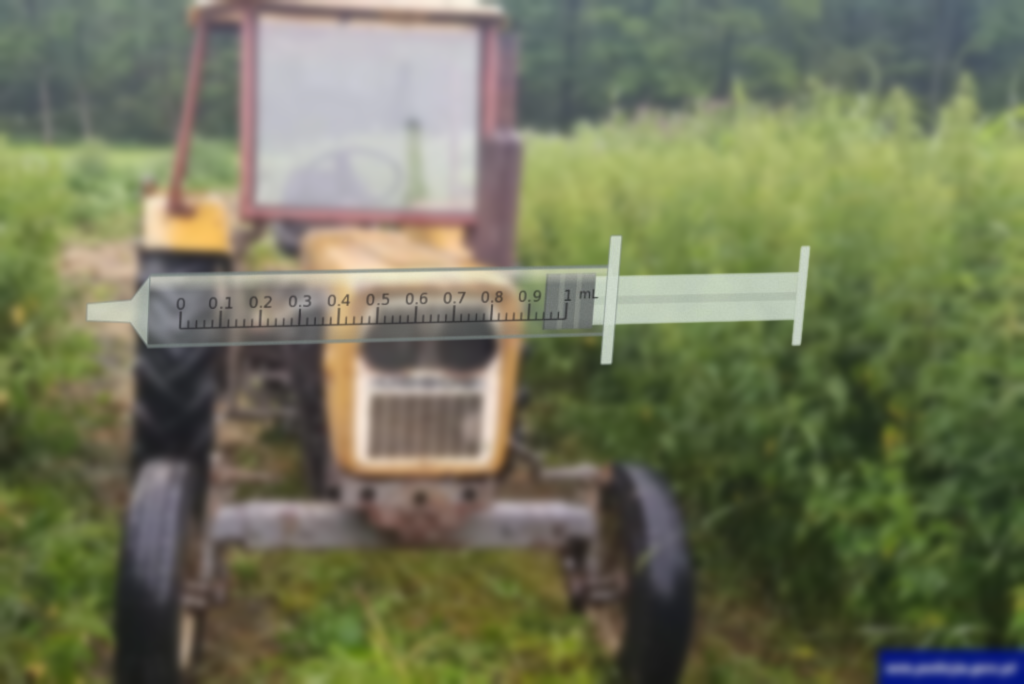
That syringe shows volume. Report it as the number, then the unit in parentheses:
0.94 (mL)
